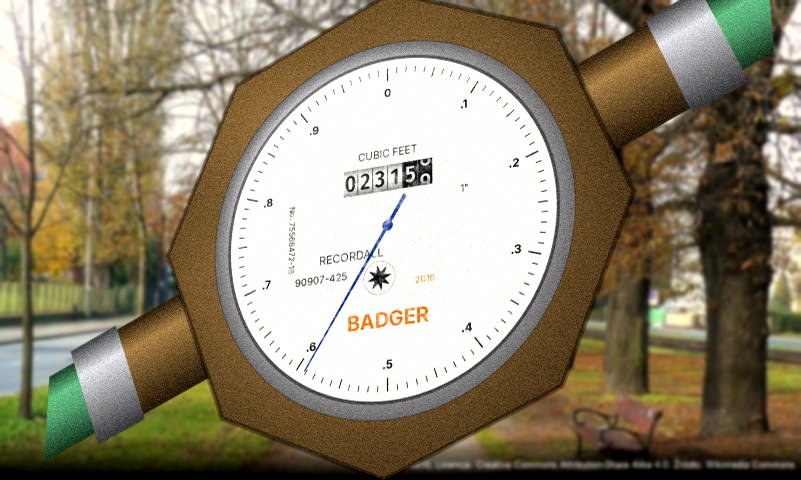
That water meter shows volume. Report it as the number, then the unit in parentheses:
23158.59 (ft³)
